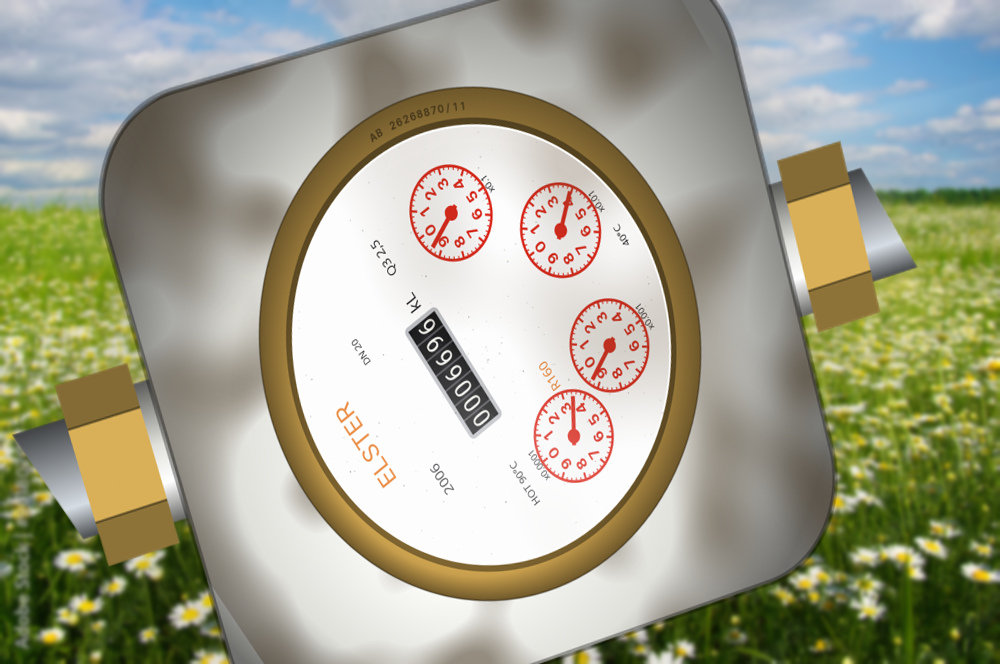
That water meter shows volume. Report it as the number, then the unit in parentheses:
6695.9393 (kL)
